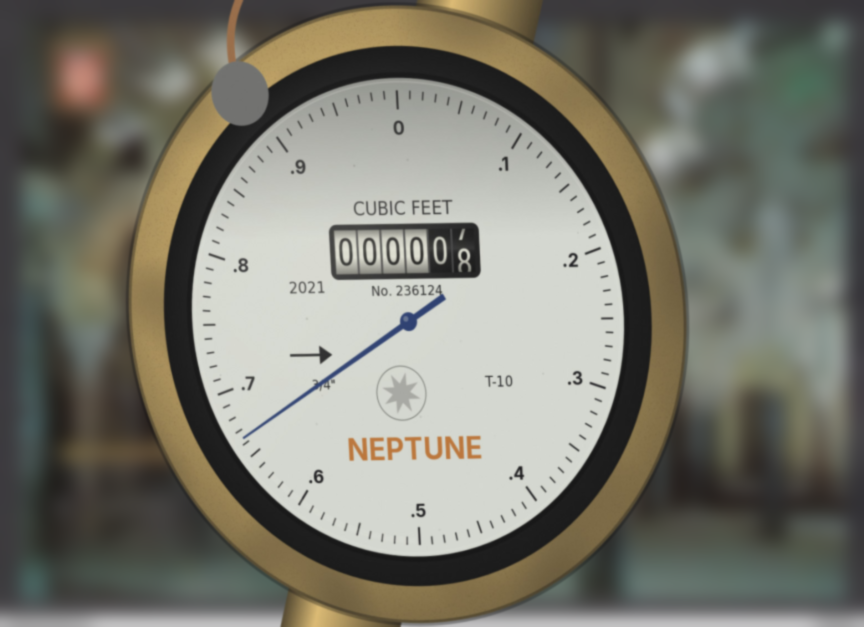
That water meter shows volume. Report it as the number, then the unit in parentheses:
7.66 (ft³)
